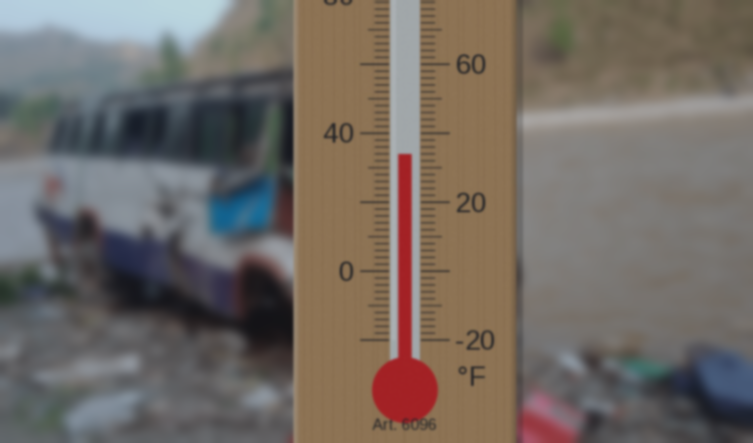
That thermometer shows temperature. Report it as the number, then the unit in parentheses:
34 (°F)
